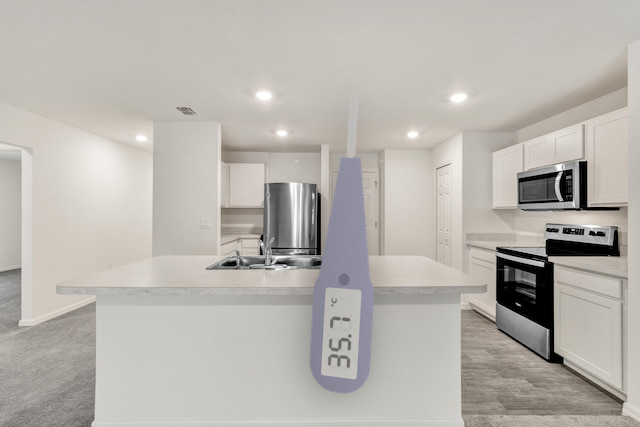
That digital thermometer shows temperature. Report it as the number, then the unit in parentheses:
35.7 (°C)
